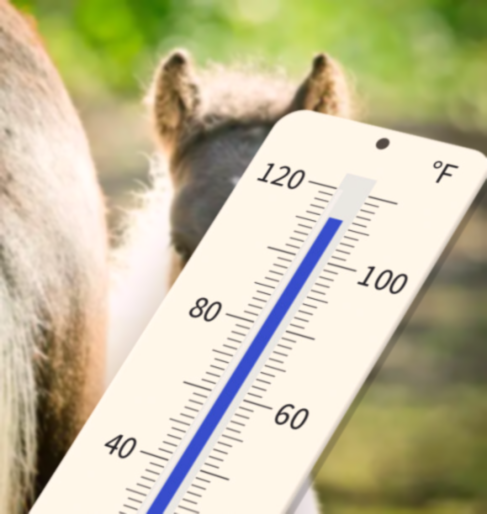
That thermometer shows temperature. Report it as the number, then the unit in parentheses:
112 (°F)
